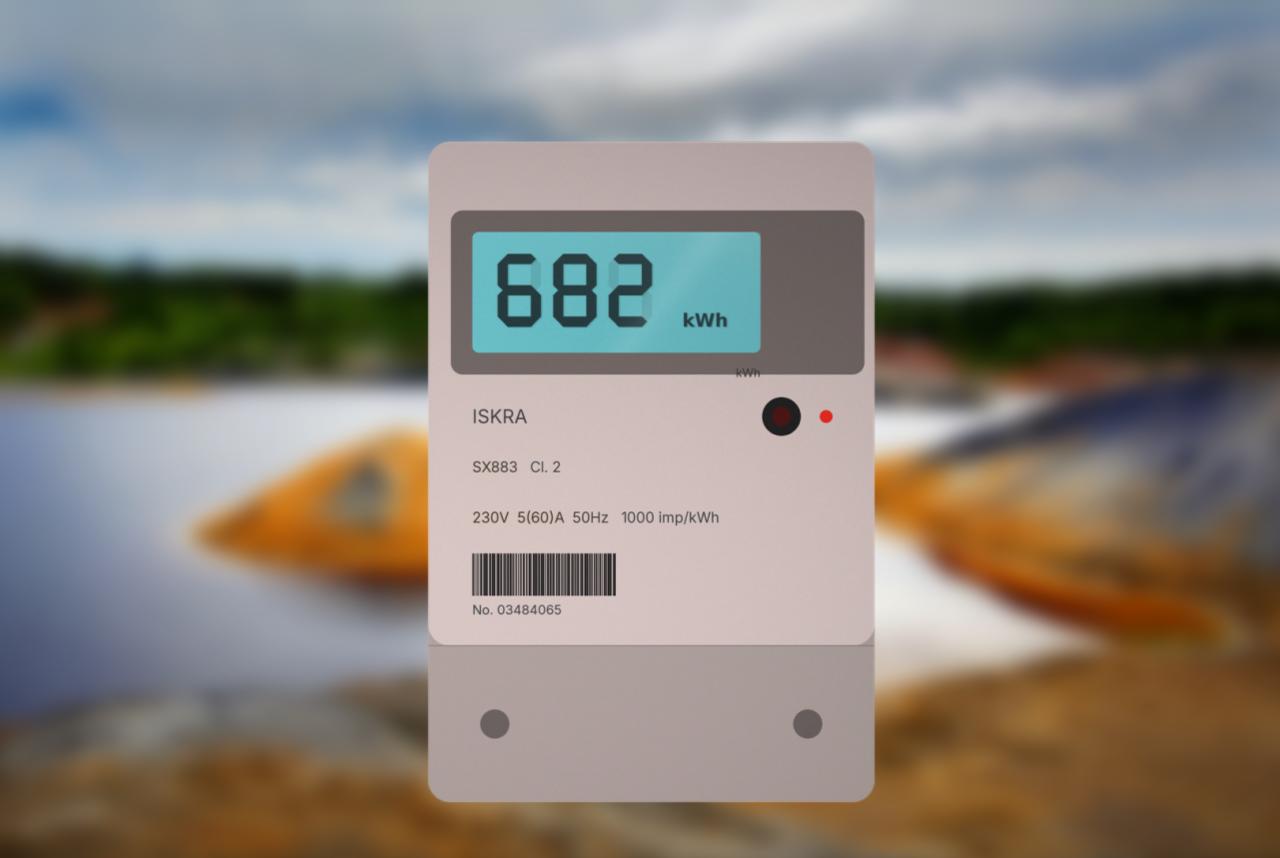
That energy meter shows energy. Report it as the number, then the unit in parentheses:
682 (kWh)
